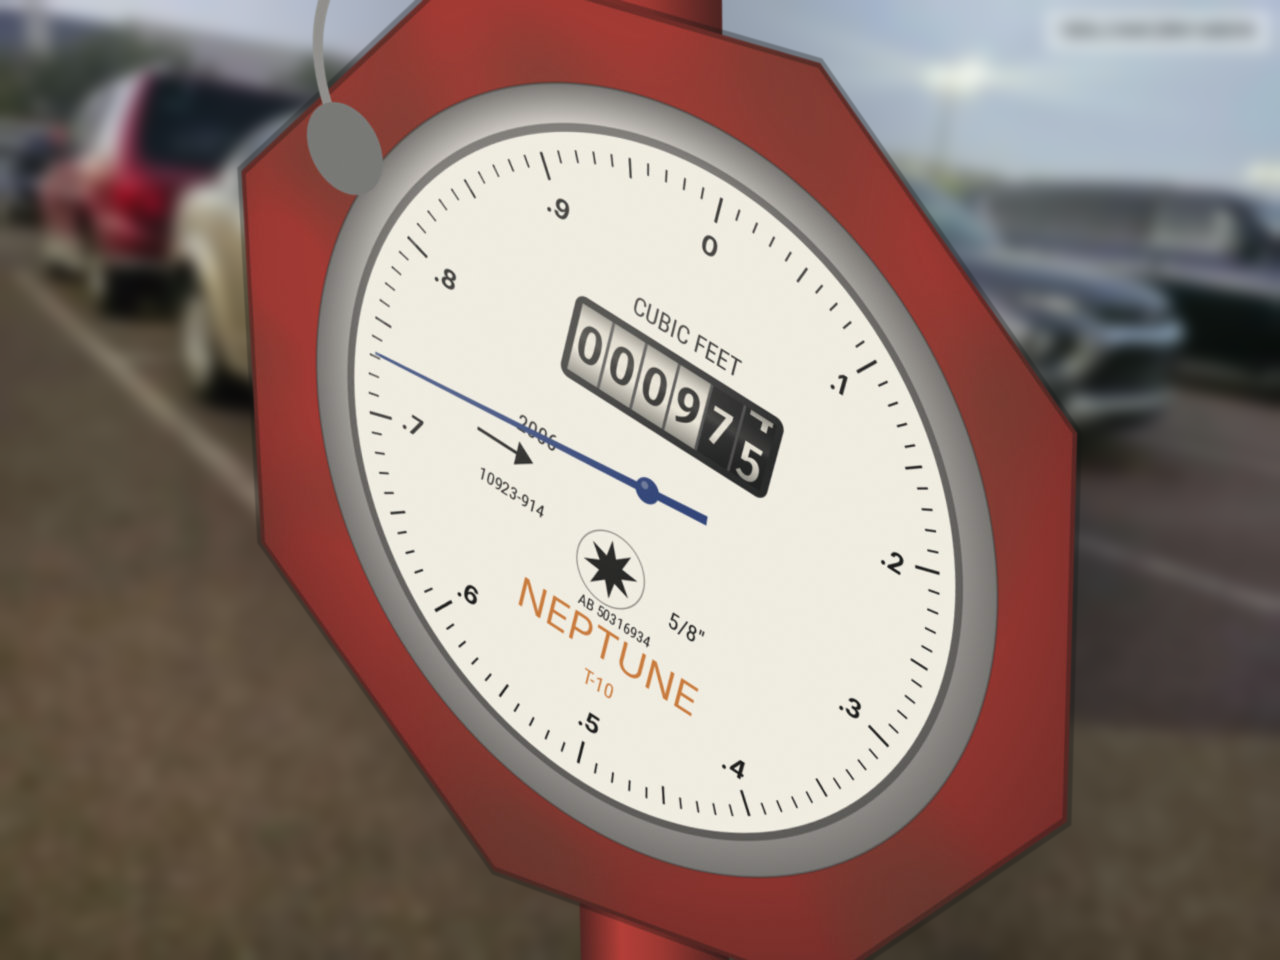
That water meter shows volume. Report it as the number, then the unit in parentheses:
974.73 (ft³)
